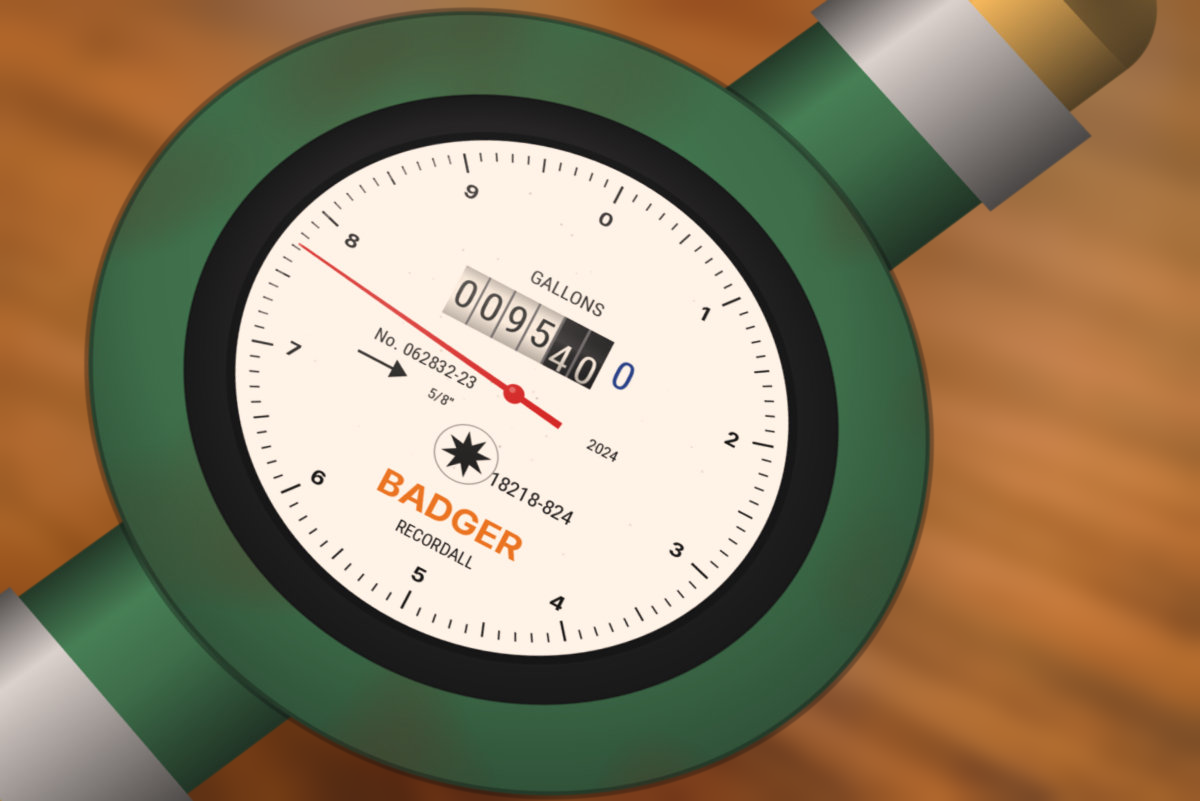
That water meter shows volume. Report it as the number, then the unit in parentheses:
95397.7 (gal)
